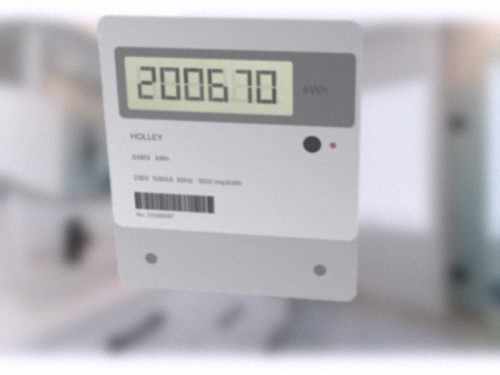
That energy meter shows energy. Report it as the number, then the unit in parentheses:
200670 (kWh)
